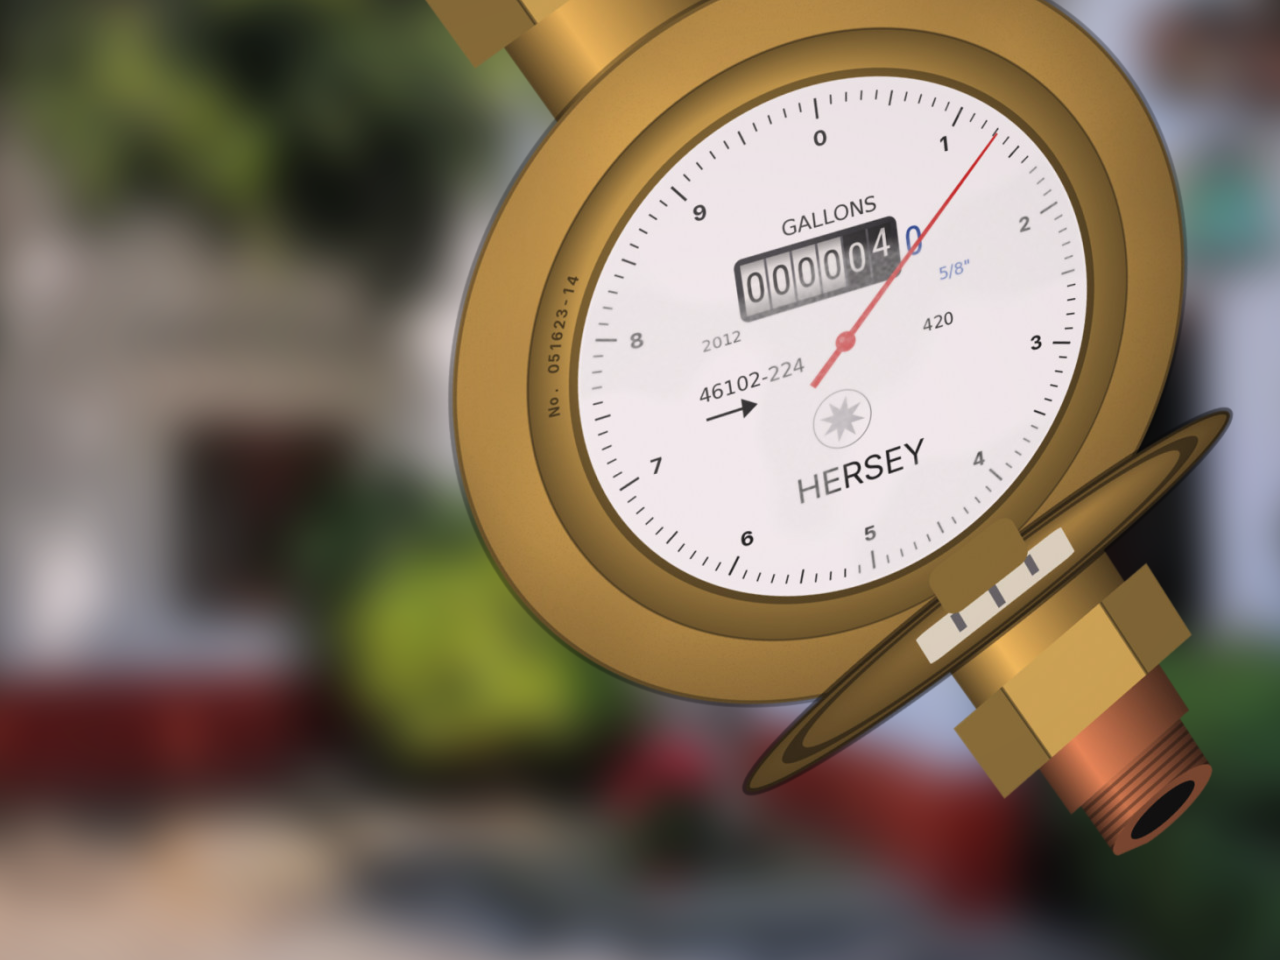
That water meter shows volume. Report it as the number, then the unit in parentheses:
41.3 (gal)
